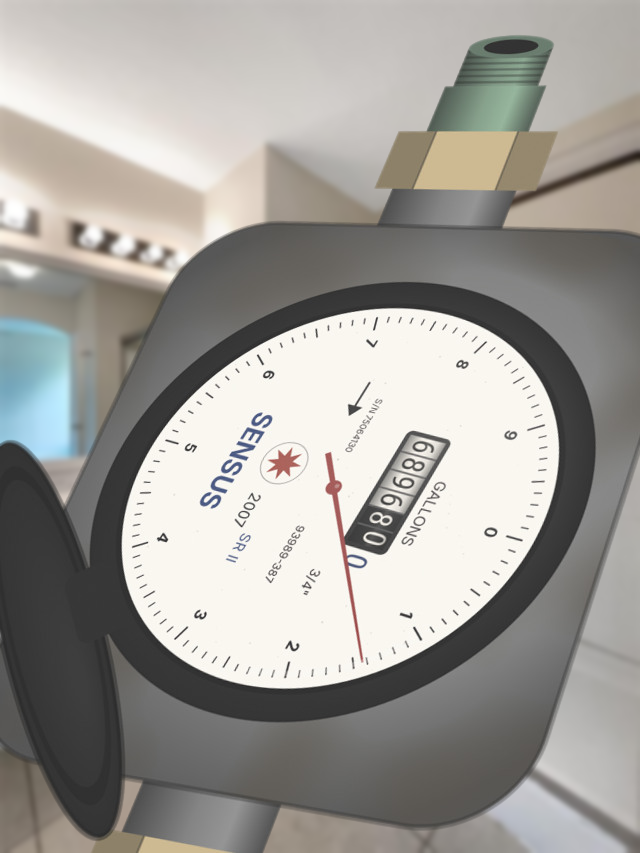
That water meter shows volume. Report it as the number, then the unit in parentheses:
6896801.4 (gal)
